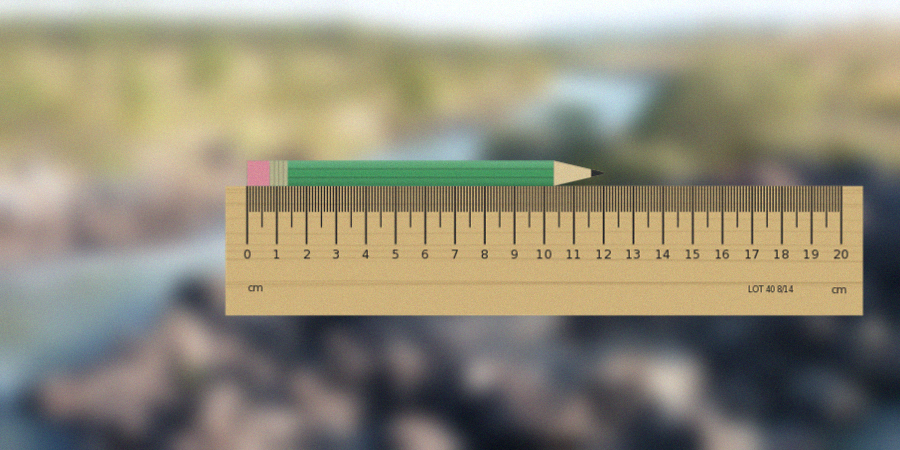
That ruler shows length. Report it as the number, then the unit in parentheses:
12 (cm)
